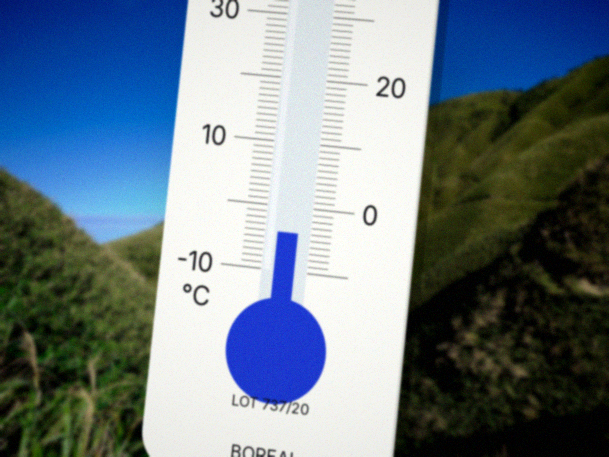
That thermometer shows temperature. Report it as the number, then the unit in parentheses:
-4 (°C)
